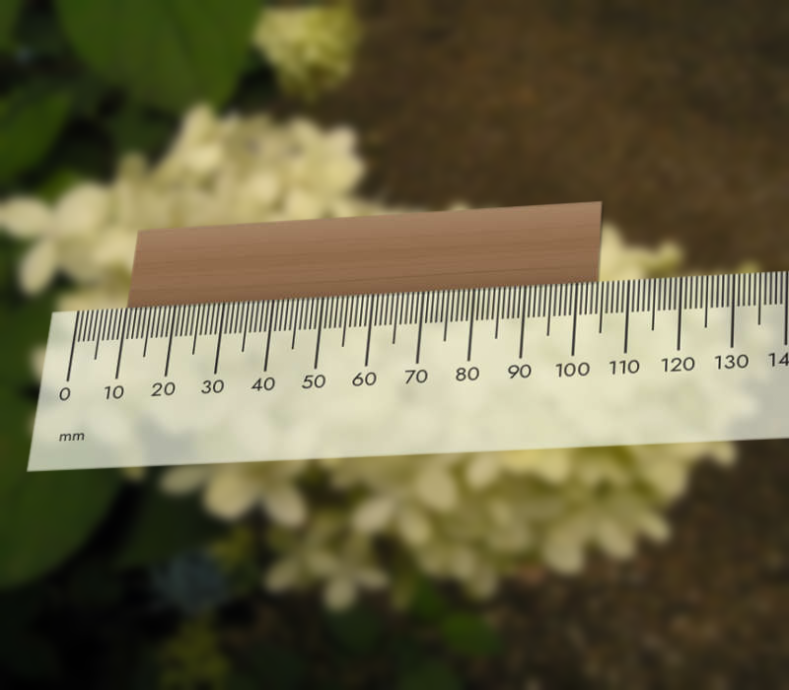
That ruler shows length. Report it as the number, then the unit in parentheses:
94 (mm)
